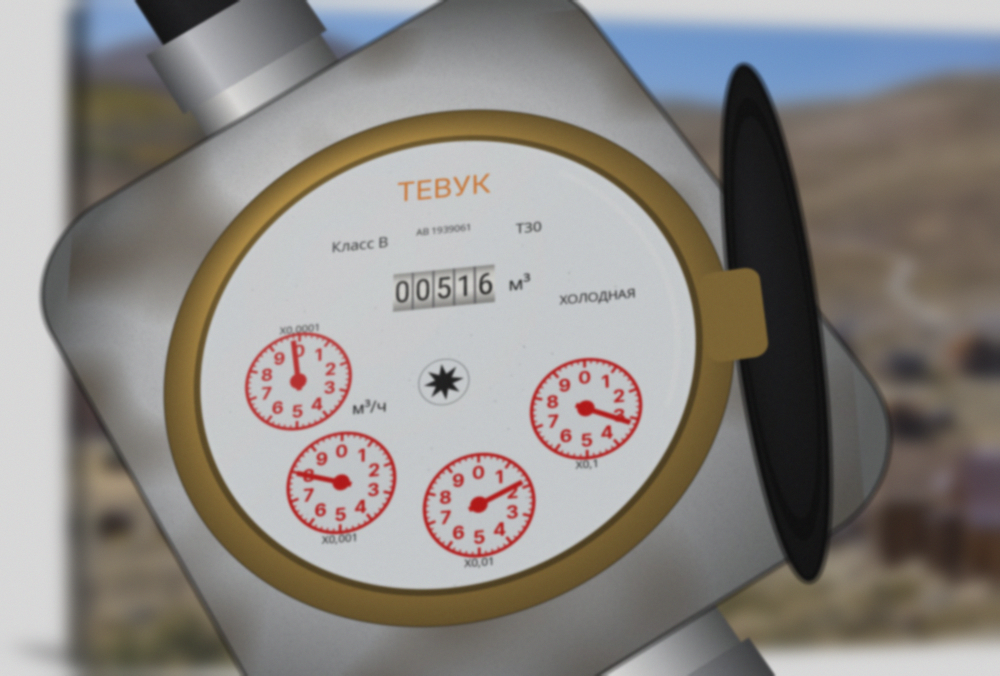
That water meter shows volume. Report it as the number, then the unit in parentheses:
516.3179 (m³)
